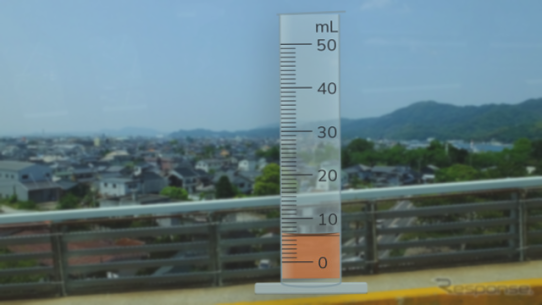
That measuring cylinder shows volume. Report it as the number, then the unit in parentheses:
6 (mL)
